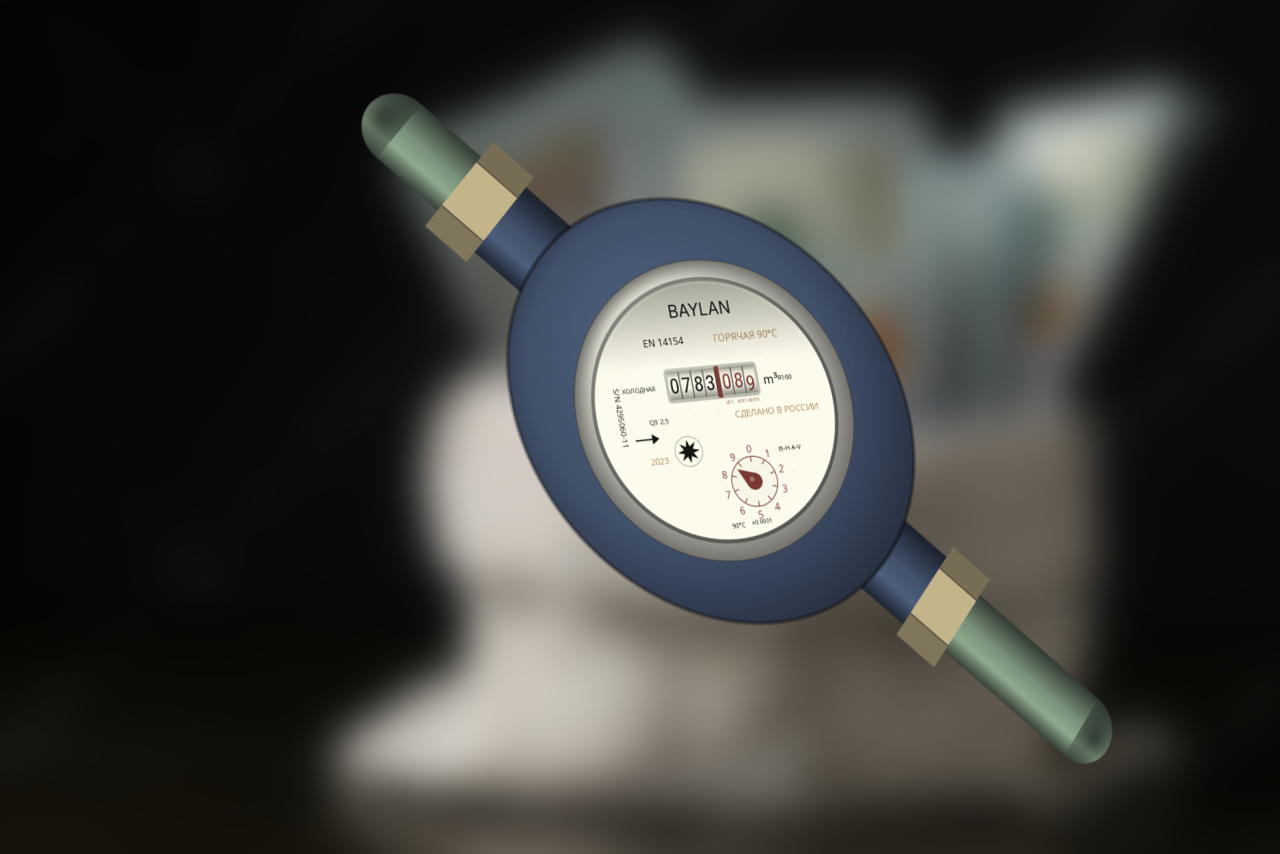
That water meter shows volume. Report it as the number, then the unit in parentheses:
783.0888 (m³)
